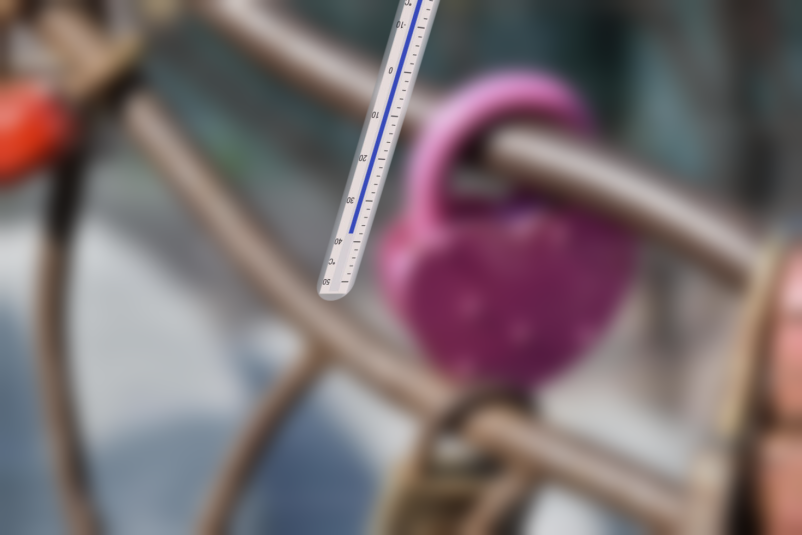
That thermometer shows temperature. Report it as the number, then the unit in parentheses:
38 (°C)
